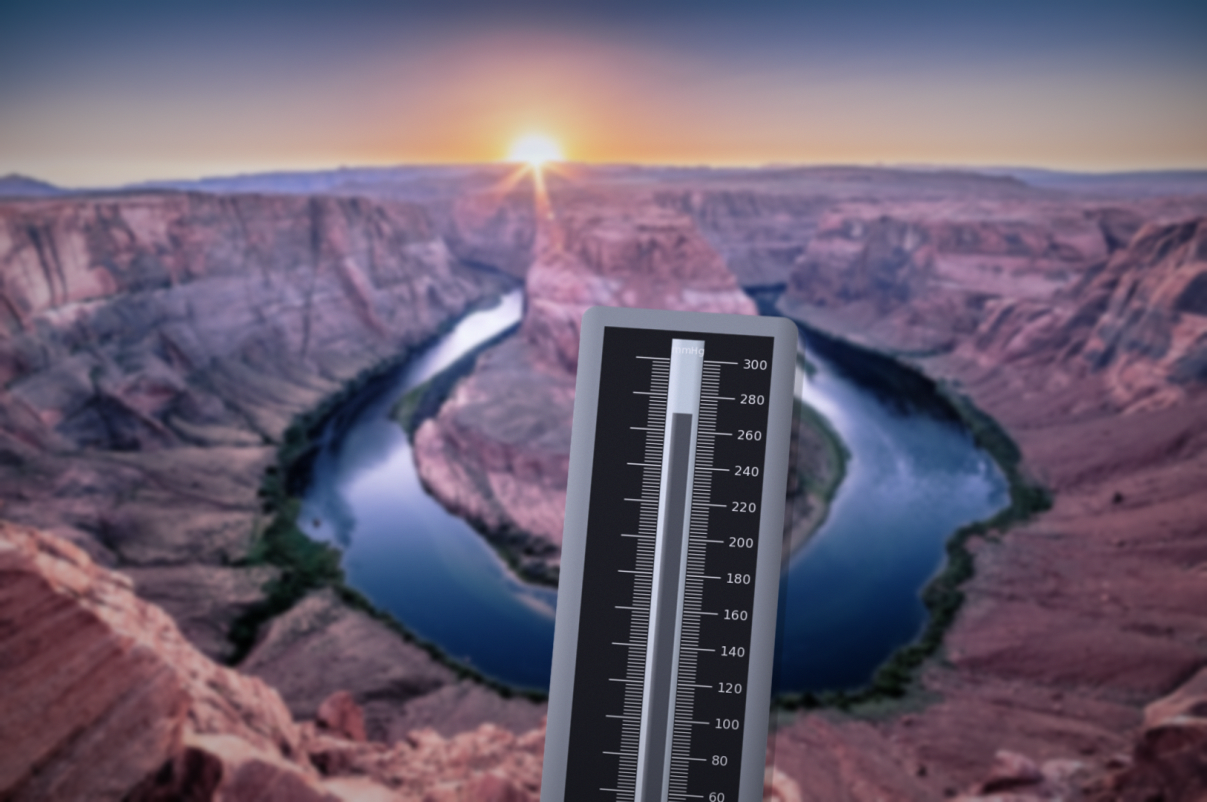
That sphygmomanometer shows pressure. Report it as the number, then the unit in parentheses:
270 (mmHg)
